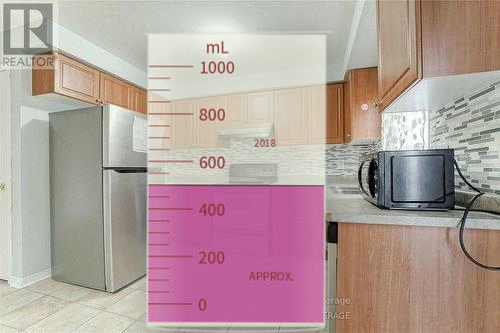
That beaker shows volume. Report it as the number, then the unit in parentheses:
500 (mL)
